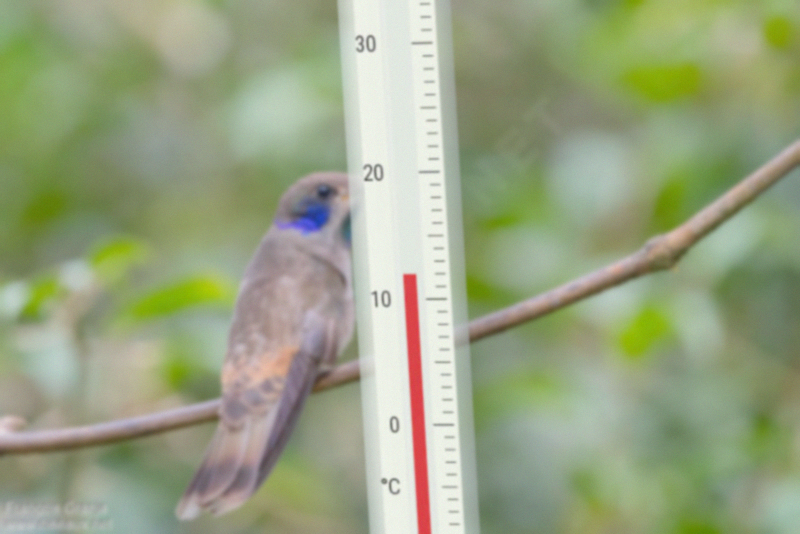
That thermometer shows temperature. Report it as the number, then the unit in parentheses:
12 (°C)
